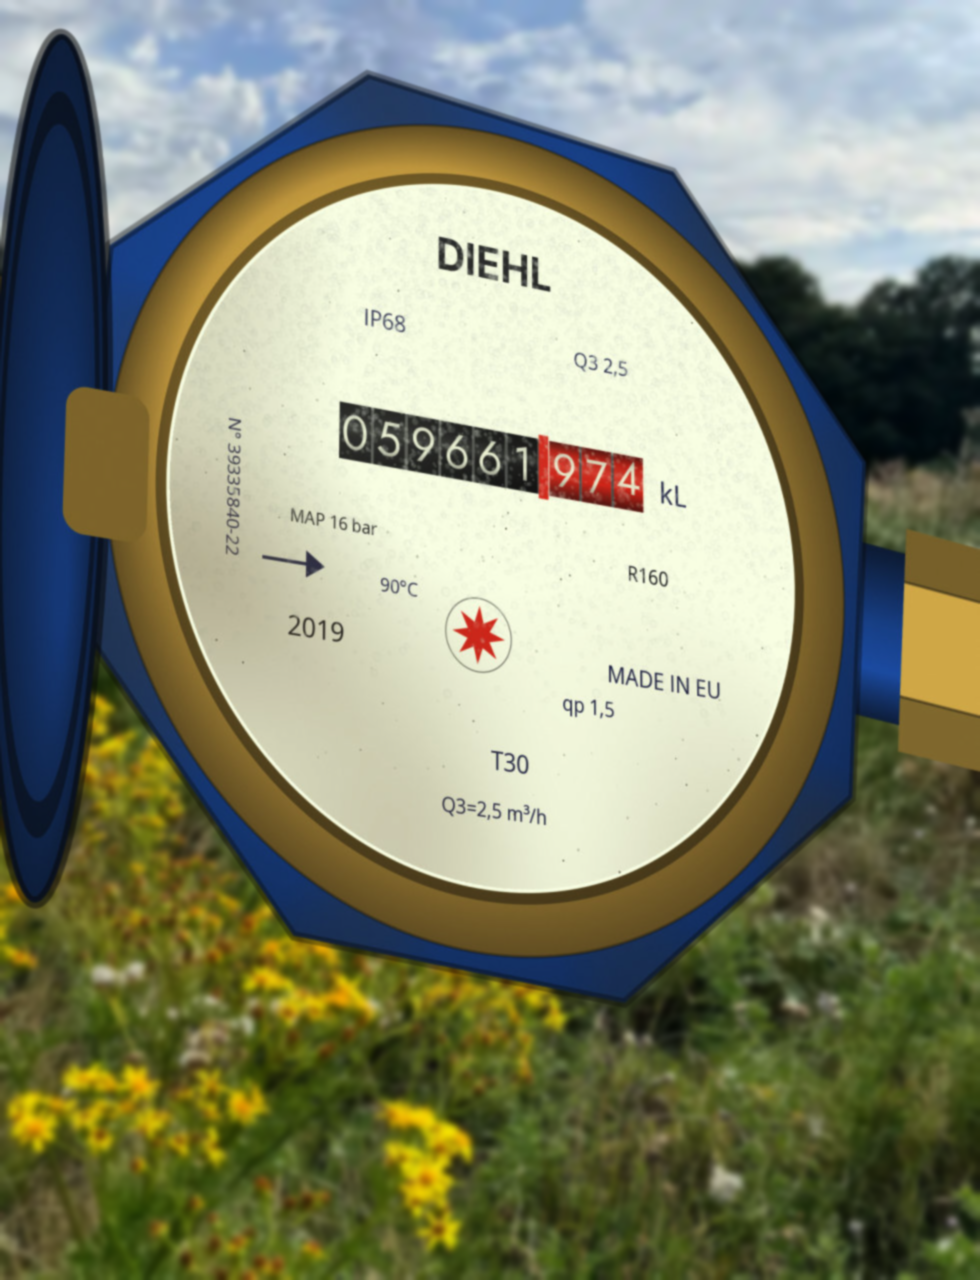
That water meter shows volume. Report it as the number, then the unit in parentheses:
59661.974 (kL)
